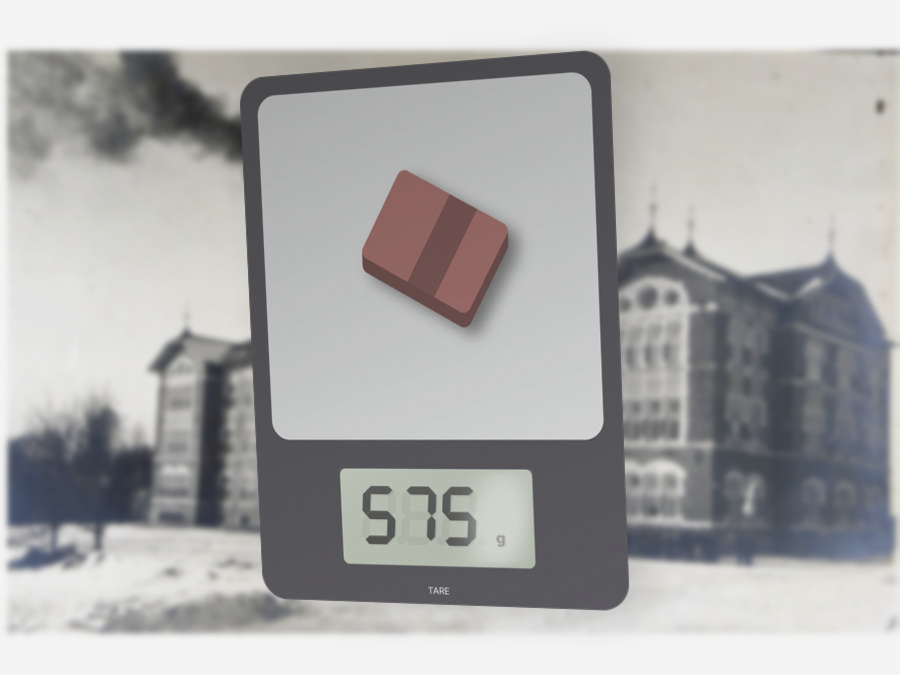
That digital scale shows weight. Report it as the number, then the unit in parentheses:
575 (g)
